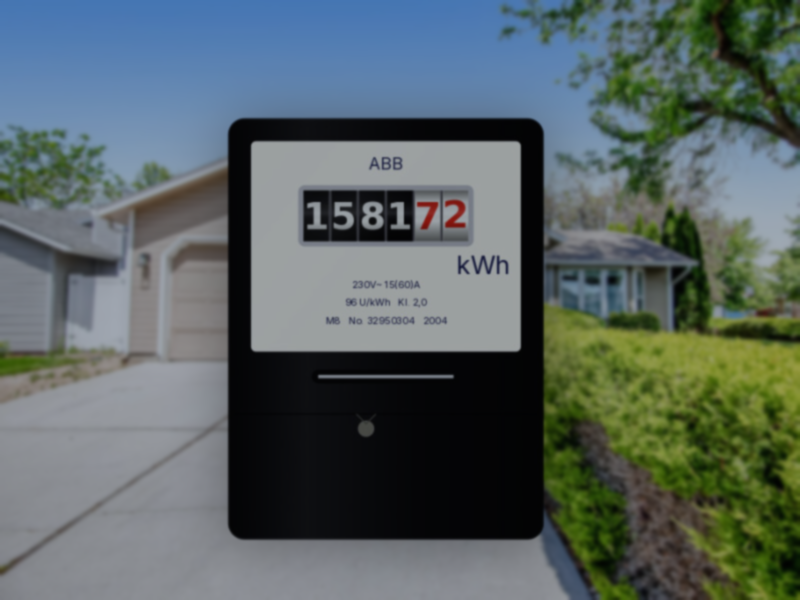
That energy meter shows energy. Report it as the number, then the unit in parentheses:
1581.72 (kWh)
